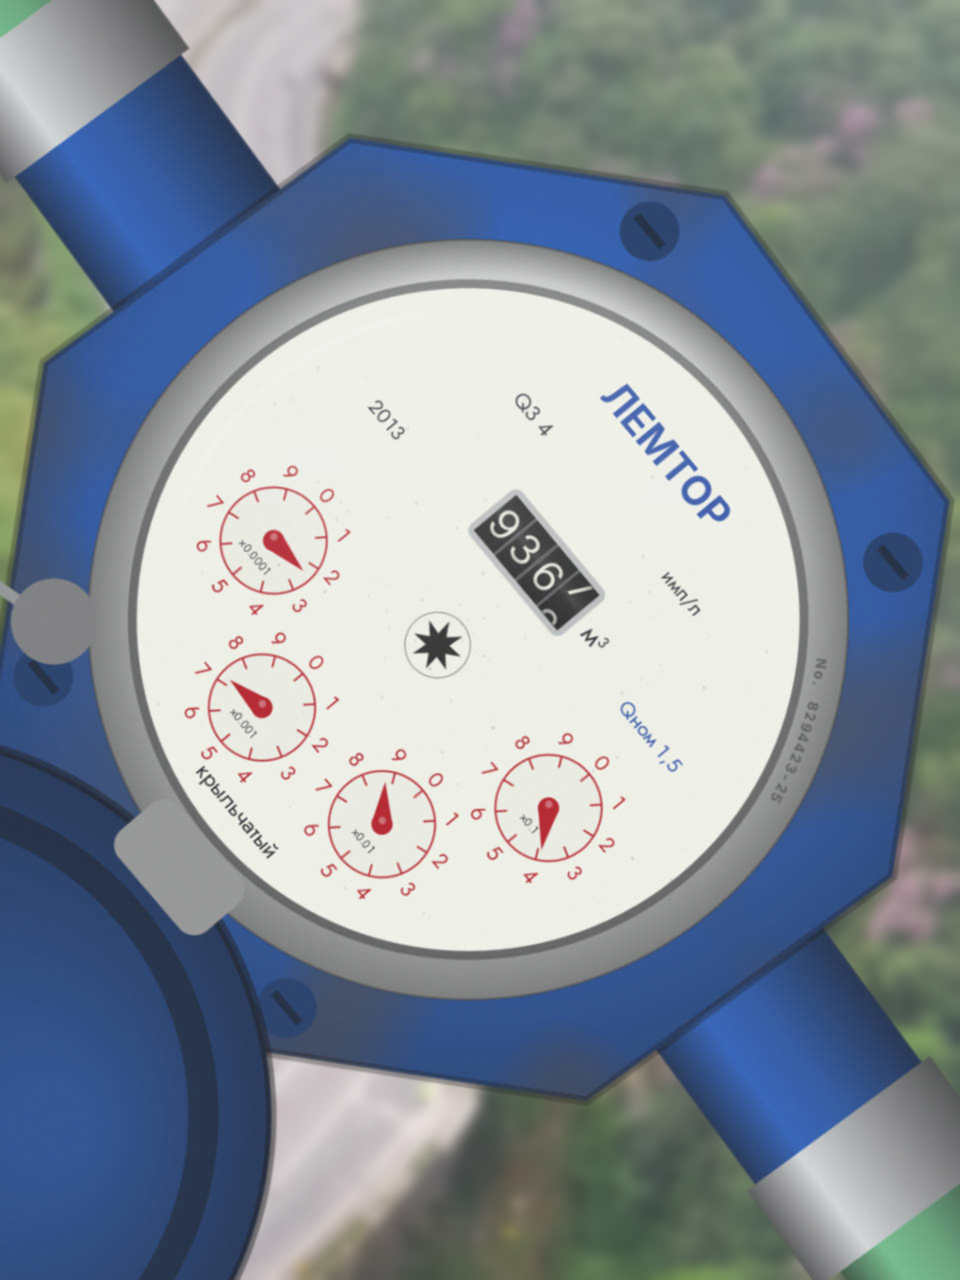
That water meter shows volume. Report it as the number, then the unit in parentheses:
9367.3872 (m³)
